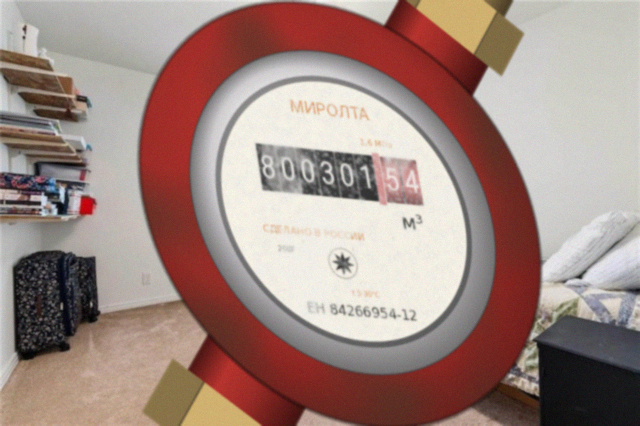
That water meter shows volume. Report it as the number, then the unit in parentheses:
800301.54 (m³)
